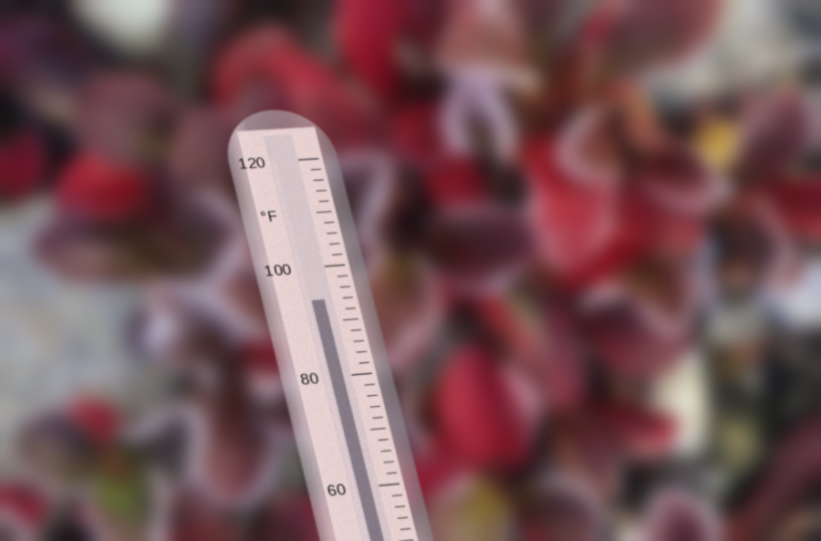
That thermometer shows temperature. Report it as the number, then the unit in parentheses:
94 (°F)
